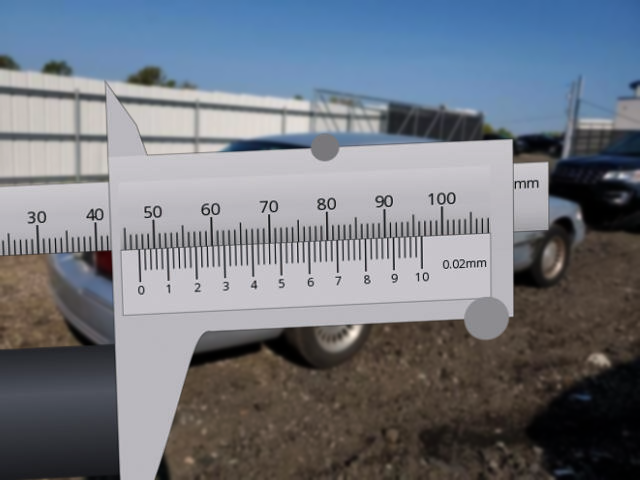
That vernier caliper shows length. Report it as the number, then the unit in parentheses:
47.4 (mm)
